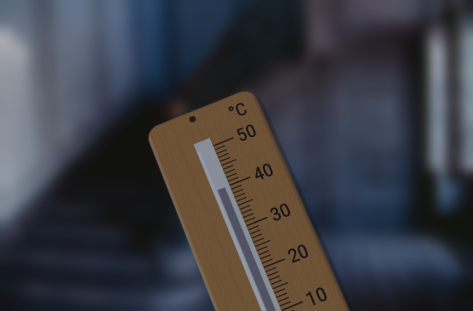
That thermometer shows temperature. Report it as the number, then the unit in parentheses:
40 (°C)
